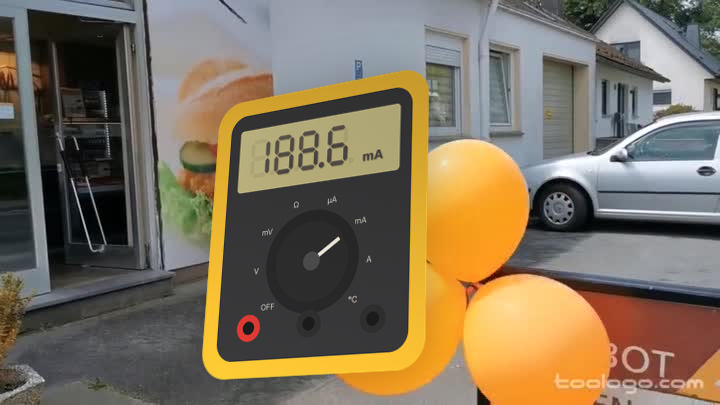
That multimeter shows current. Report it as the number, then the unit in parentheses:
188.6 (mA)
